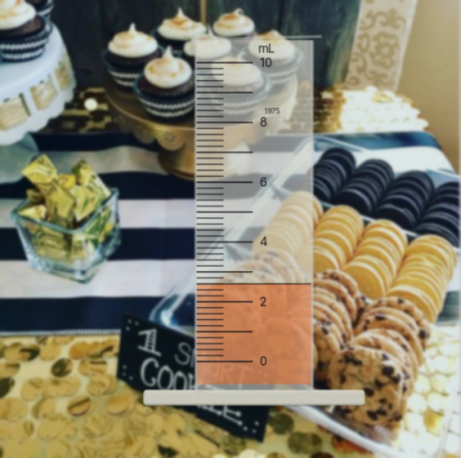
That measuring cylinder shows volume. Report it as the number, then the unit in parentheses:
2.6 (mL)
